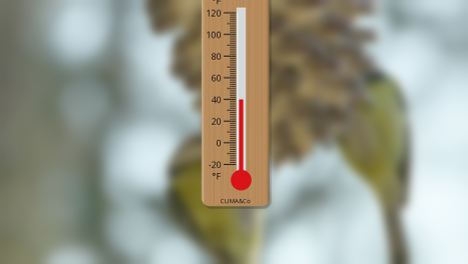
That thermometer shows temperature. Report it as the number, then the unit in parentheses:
40 (°F)
